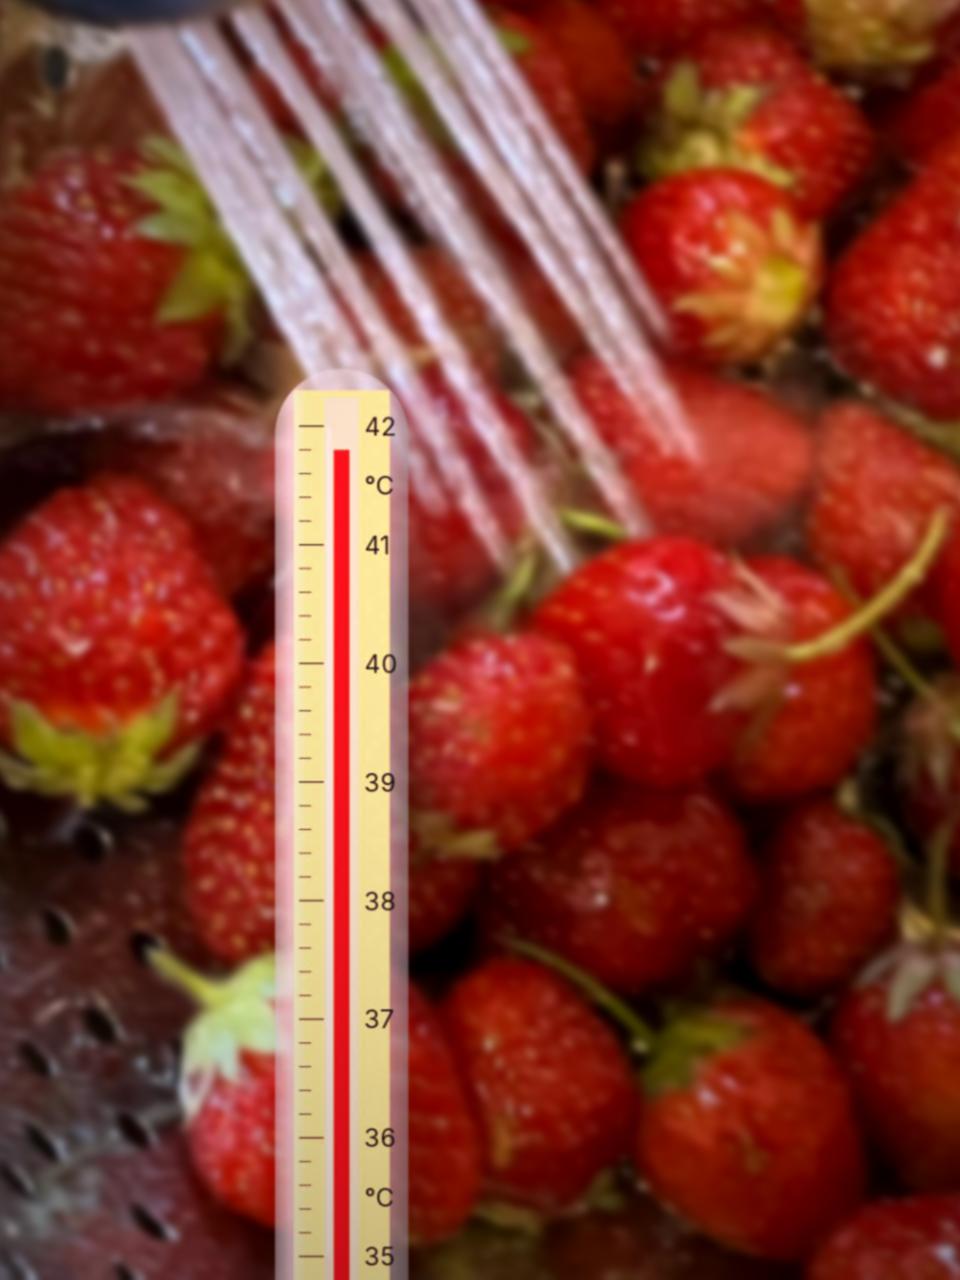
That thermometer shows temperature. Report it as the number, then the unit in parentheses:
41.8 (°C)
